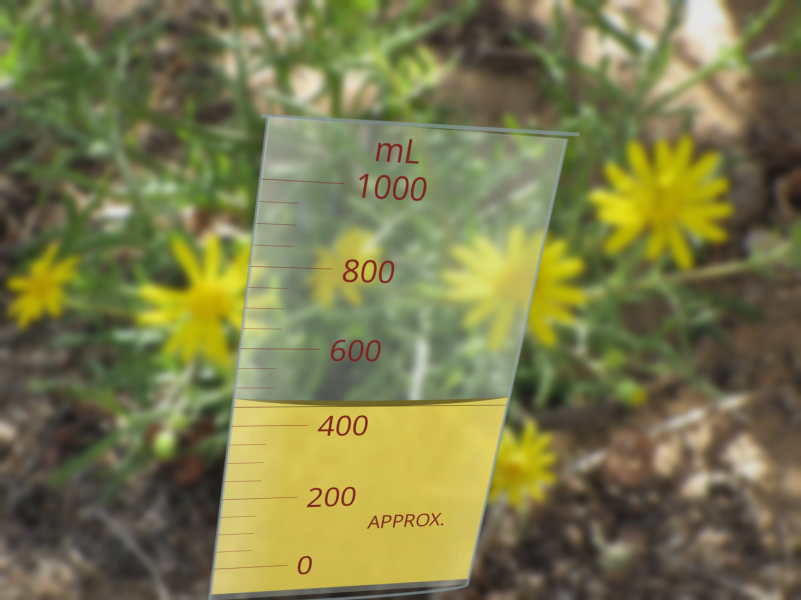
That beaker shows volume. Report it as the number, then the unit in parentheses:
450 (mL)
